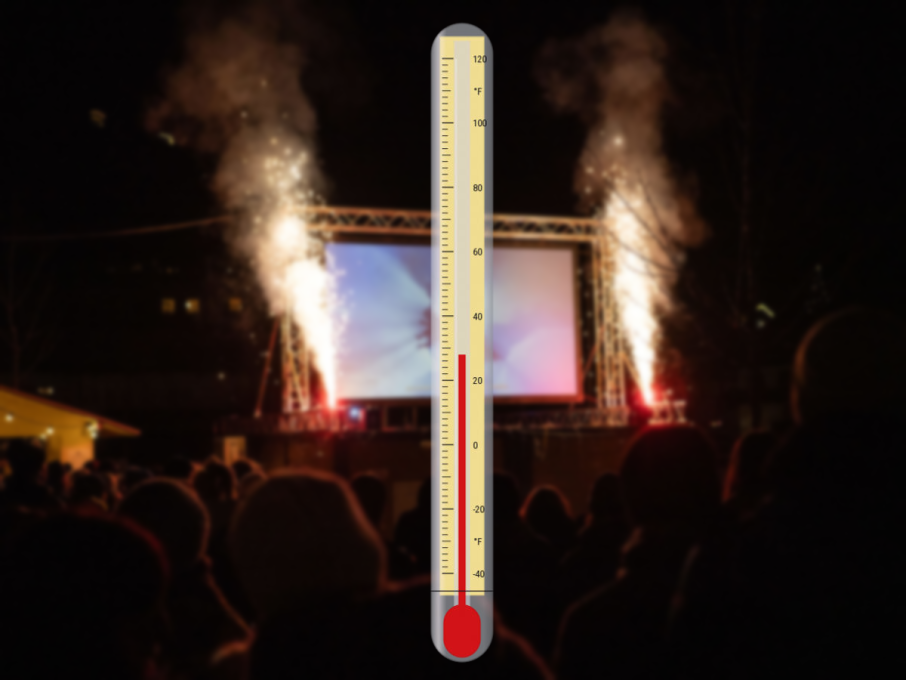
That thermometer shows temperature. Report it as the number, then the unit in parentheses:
28 (°F)
